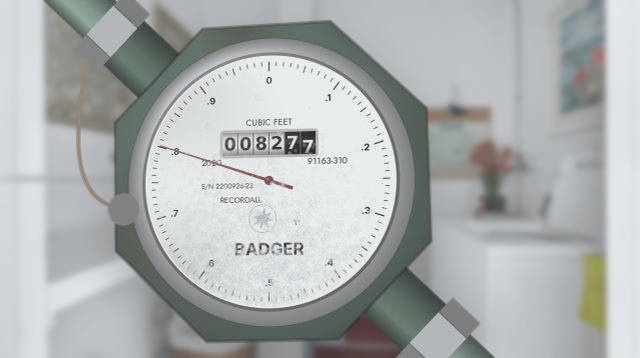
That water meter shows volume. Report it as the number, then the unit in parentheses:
8276.80 (ft³)
